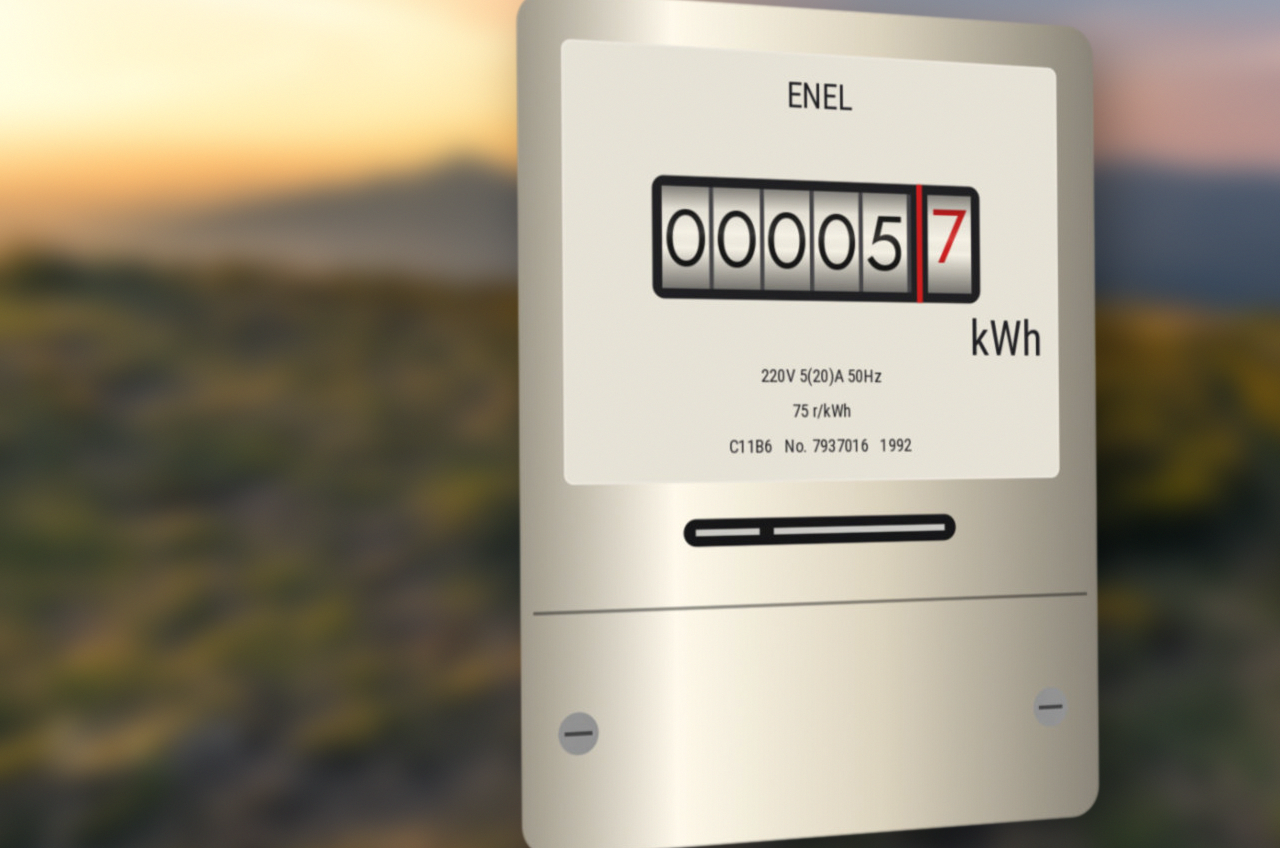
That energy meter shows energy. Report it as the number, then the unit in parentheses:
5.7 (kWh)
